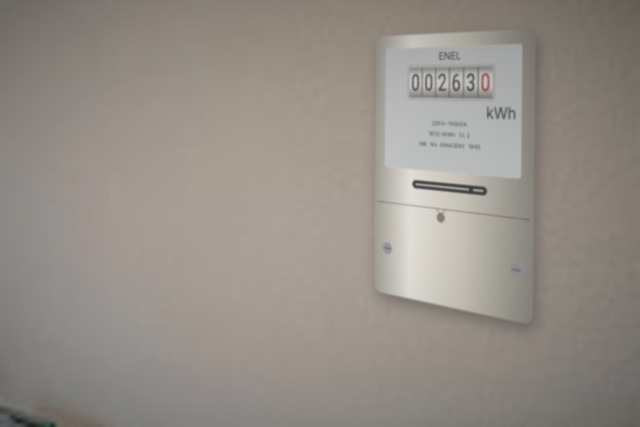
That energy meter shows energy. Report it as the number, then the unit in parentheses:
263.0 (kWh)
